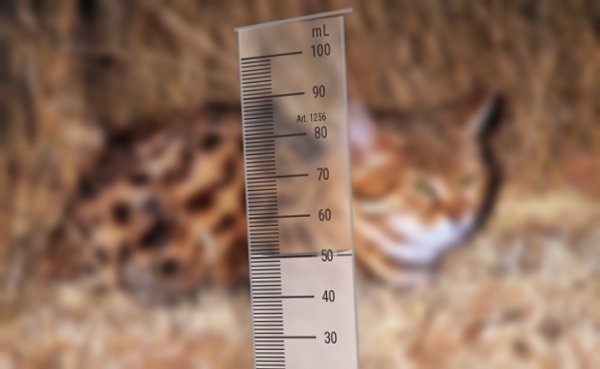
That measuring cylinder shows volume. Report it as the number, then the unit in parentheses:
50 (mL)
